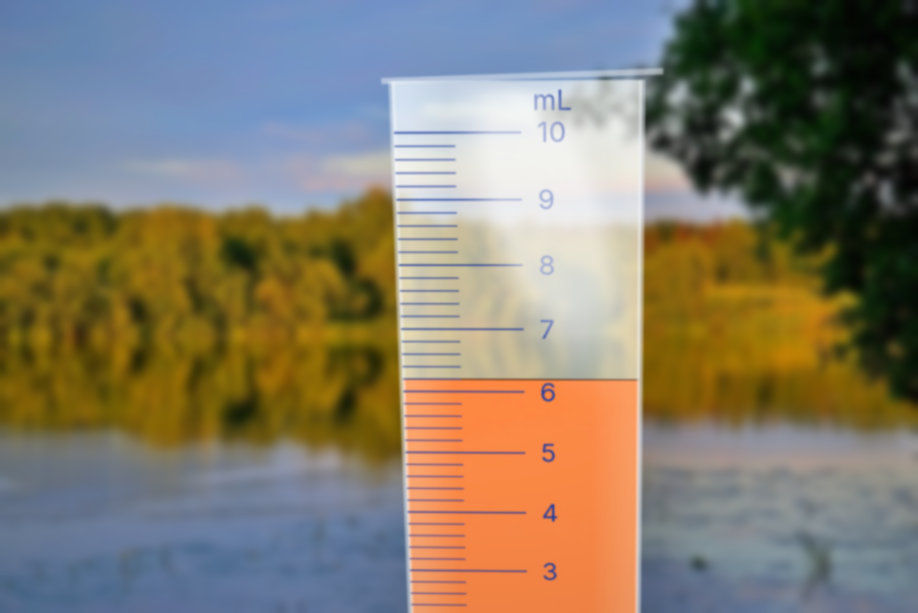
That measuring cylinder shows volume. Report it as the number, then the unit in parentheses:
6.2 (mL)
